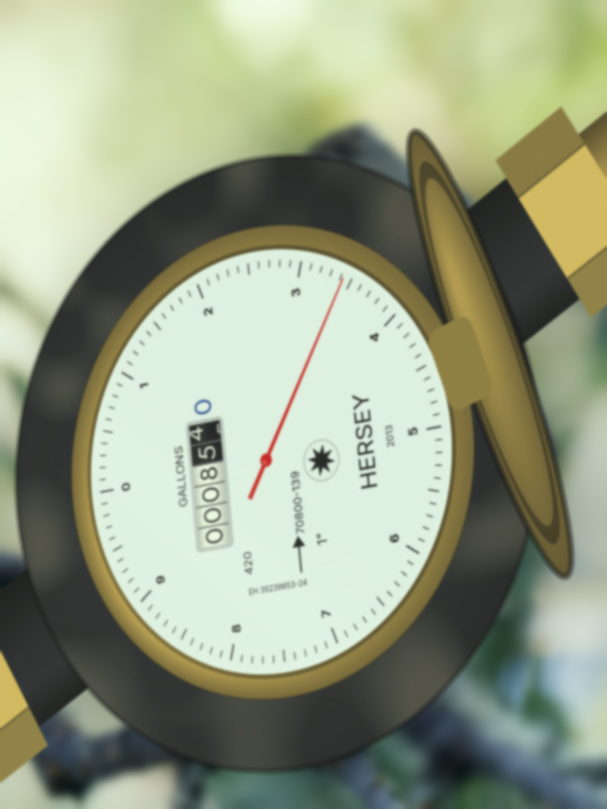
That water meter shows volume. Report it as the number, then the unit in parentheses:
8543.4 (gal)
